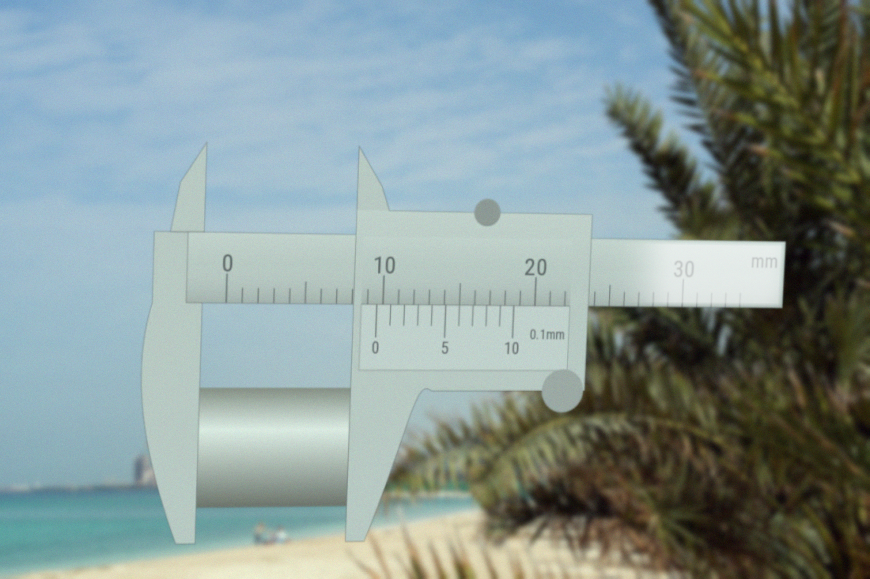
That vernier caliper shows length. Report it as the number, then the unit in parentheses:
9.6 (mm)
